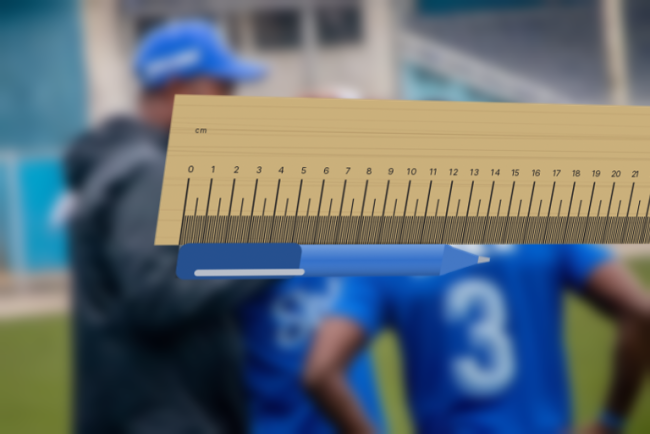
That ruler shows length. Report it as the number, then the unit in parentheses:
14.5 (cm)
